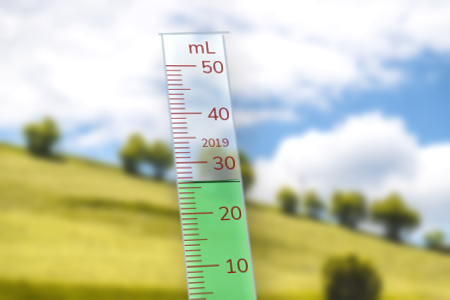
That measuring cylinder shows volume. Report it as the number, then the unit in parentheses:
26 (mL)
